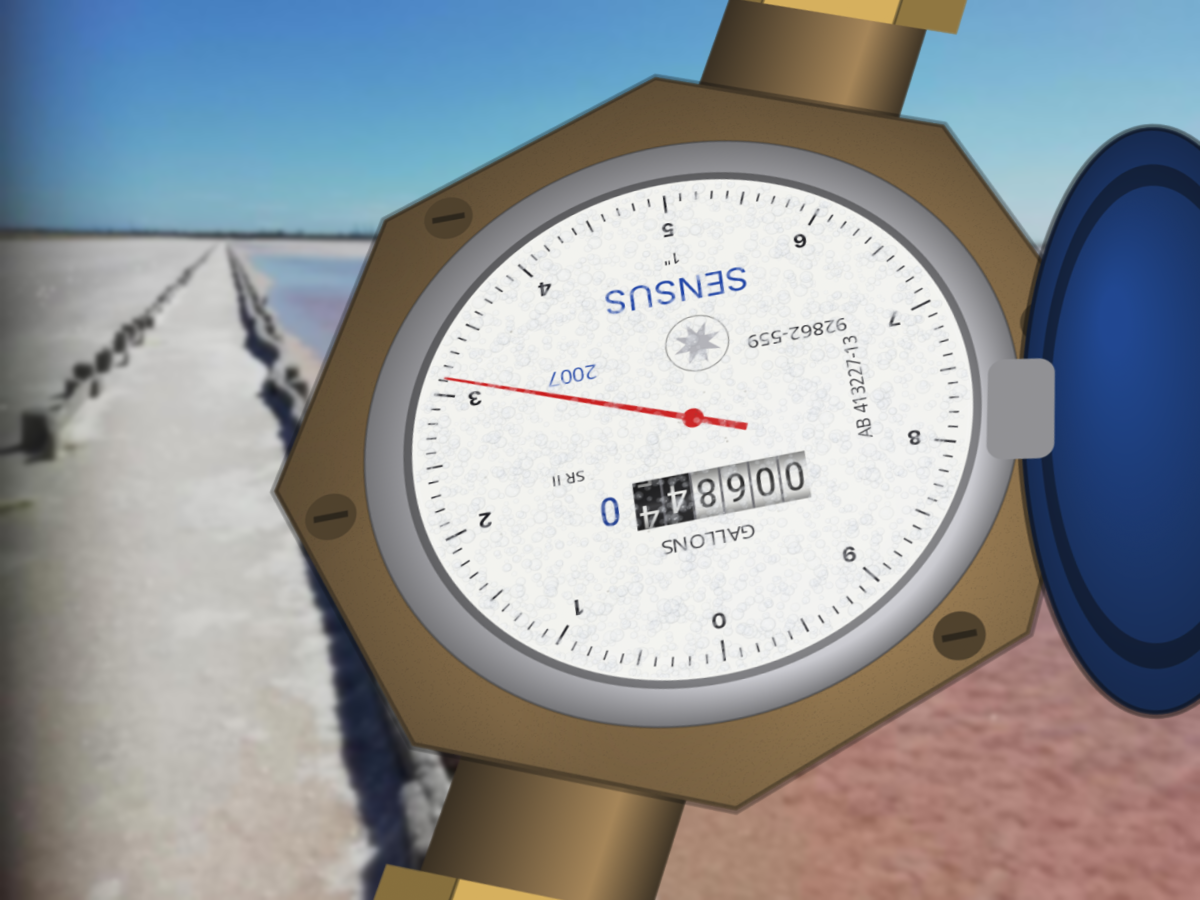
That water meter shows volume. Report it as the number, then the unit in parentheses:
68443.1 (gal)
